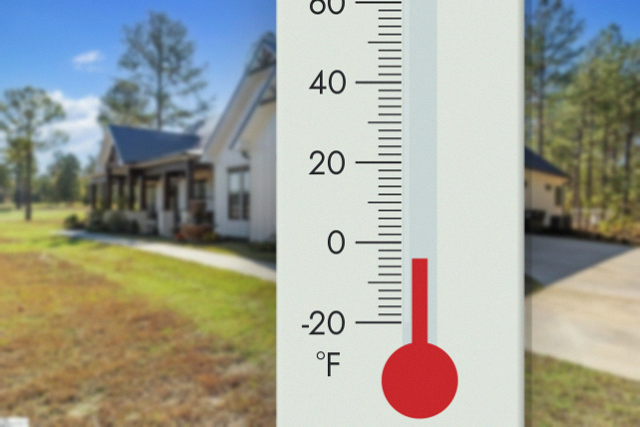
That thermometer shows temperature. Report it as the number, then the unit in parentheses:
-4 (°F)
